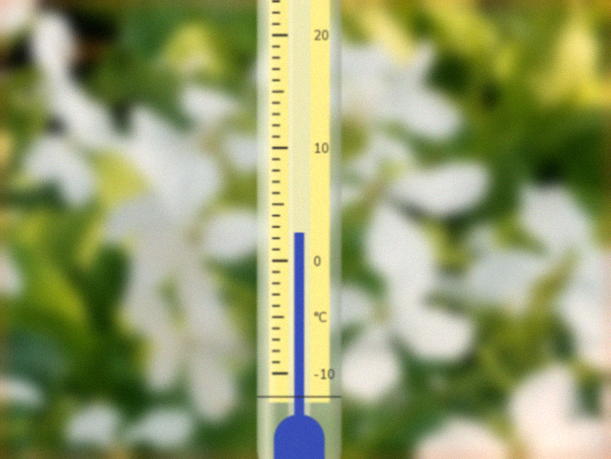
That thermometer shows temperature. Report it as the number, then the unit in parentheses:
2.5 (°C)
